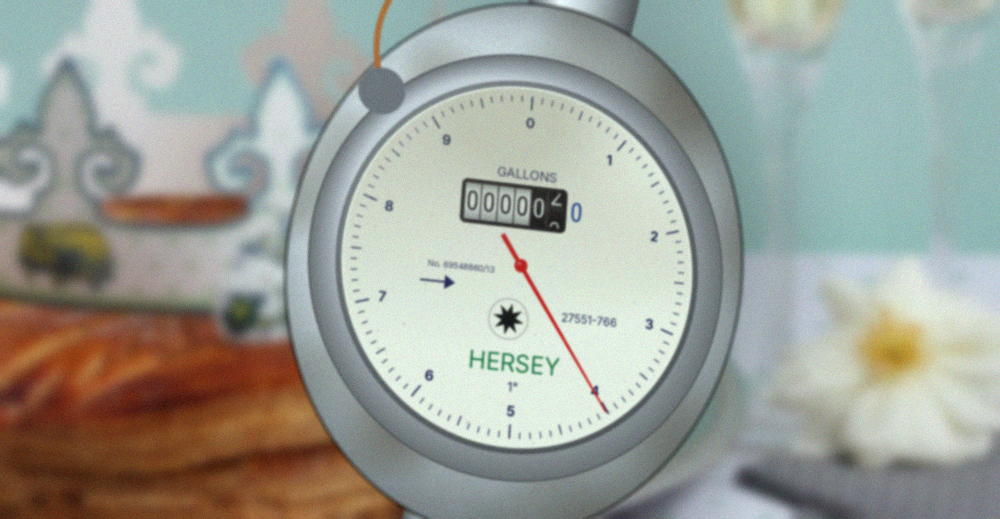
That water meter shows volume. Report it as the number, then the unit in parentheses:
24.0 (gal)
